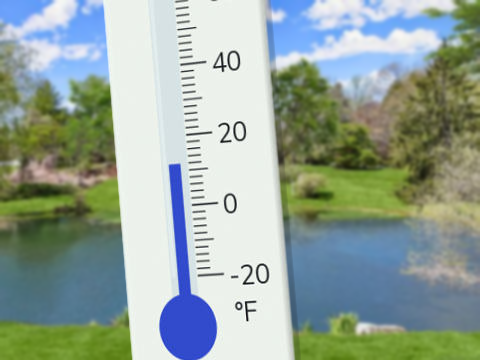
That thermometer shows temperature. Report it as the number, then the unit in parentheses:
12 (°F)
